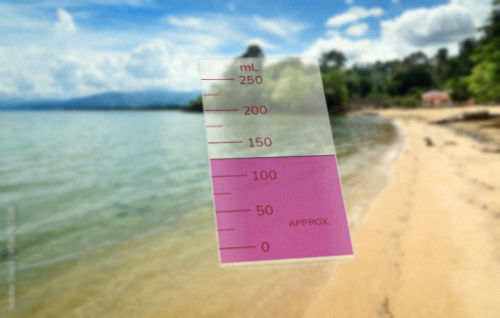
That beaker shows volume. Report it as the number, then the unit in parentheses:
125 (mL)
